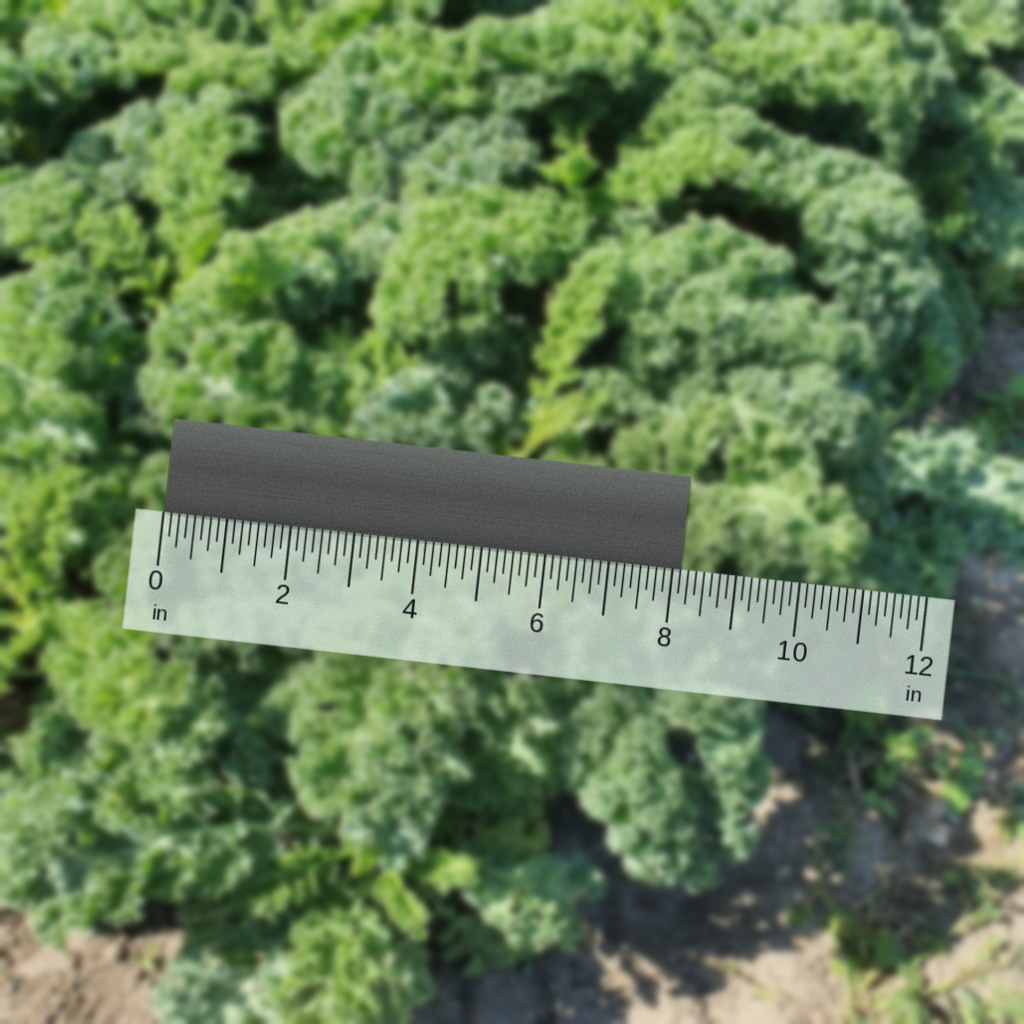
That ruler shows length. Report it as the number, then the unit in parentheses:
8.125 (in)
